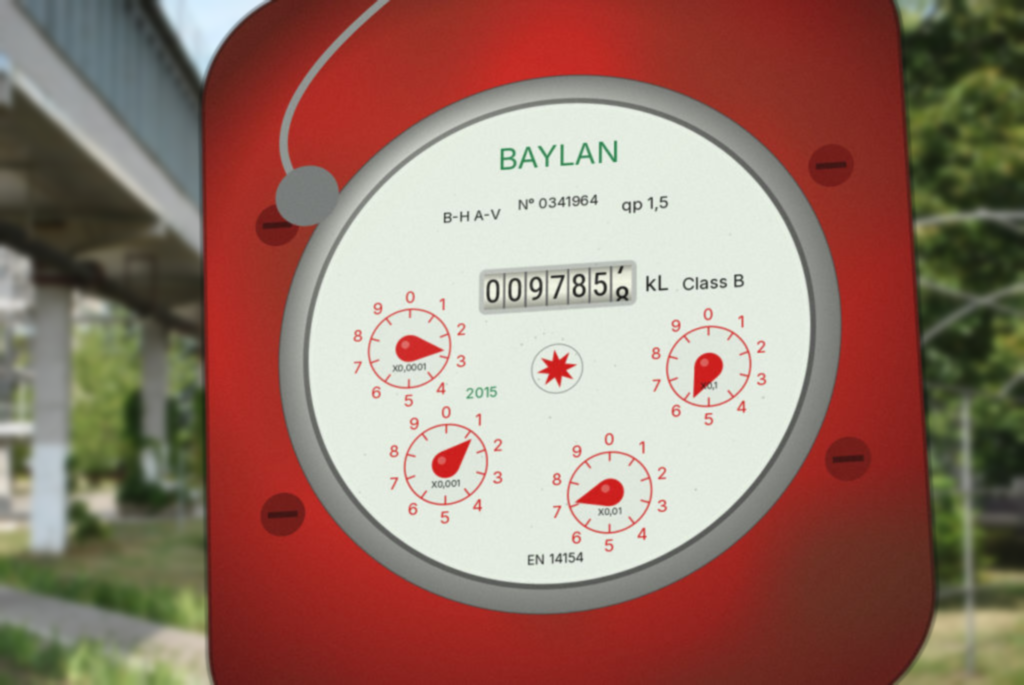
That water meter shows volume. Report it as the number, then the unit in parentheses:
97857.5712 (kL)
